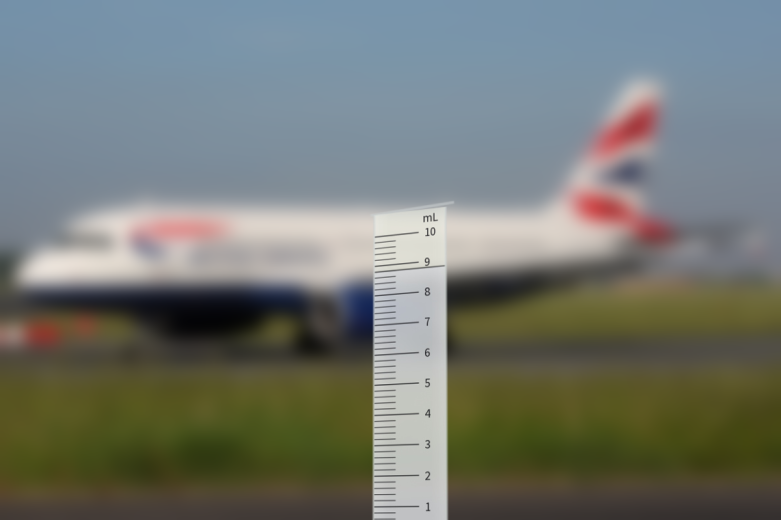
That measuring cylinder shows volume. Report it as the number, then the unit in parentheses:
8.8 (mL)
